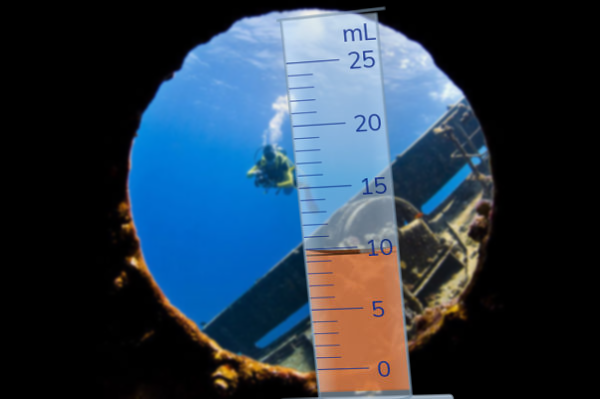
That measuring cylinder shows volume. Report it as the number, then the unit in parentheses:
9.5 (mL)
